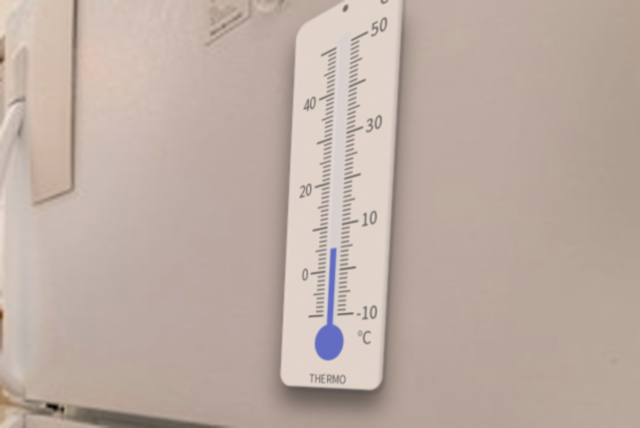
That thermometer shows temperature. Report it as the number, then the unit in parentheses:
5 (°C)
